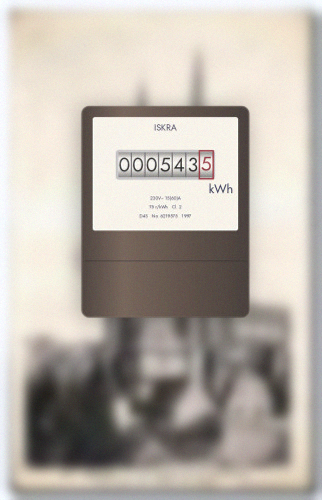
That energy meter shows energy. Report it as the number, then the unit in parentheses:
543.5 (kWh)
